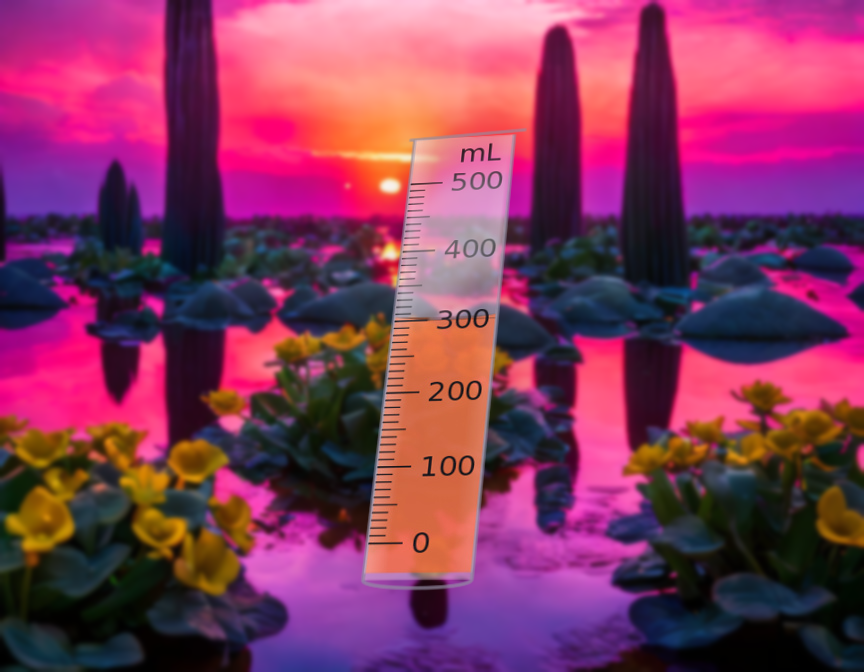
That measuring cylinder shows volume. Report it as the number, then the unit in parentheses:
300 (mL)
